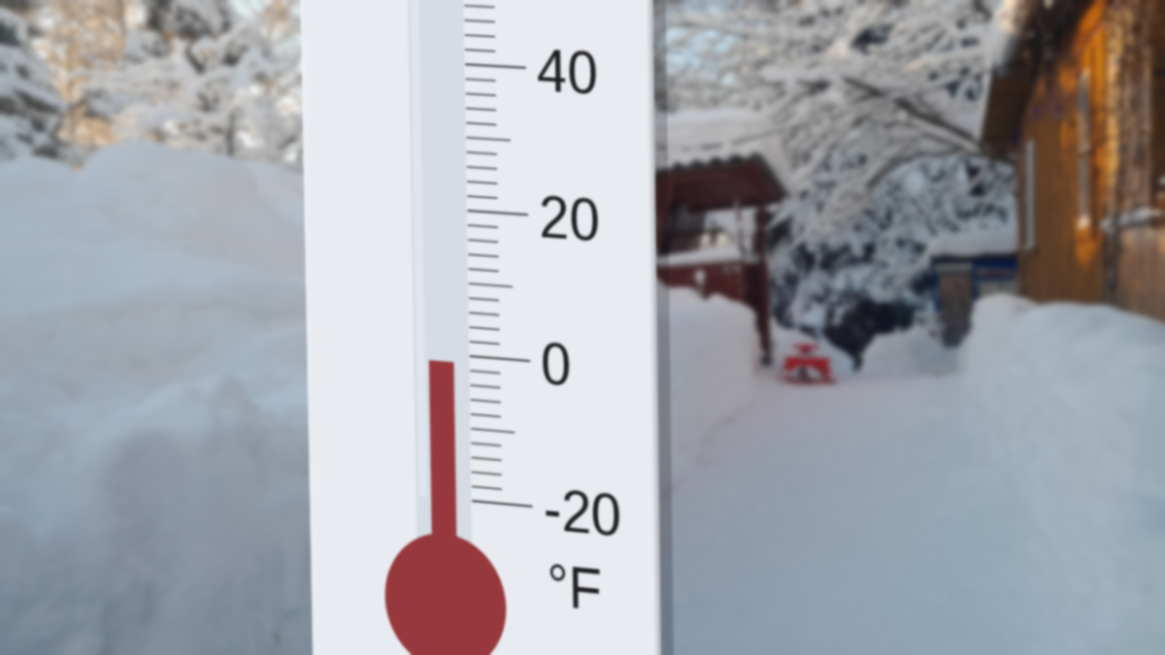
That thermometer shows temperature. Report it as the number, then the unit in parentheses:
-1 (°F)
